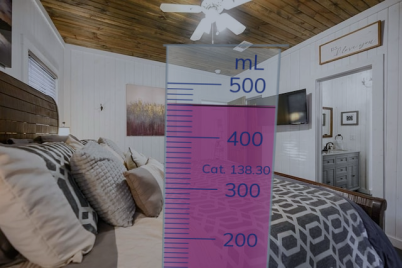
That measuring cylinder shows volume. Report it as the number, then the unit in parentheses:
460 (mL)
